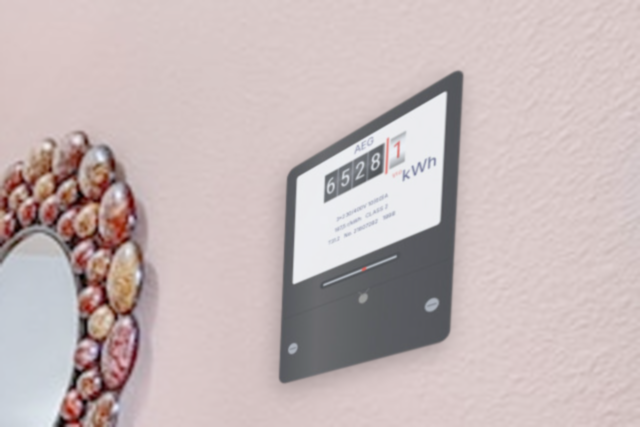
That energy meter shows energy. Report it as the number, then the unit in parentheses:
6528.1 (kWh)
